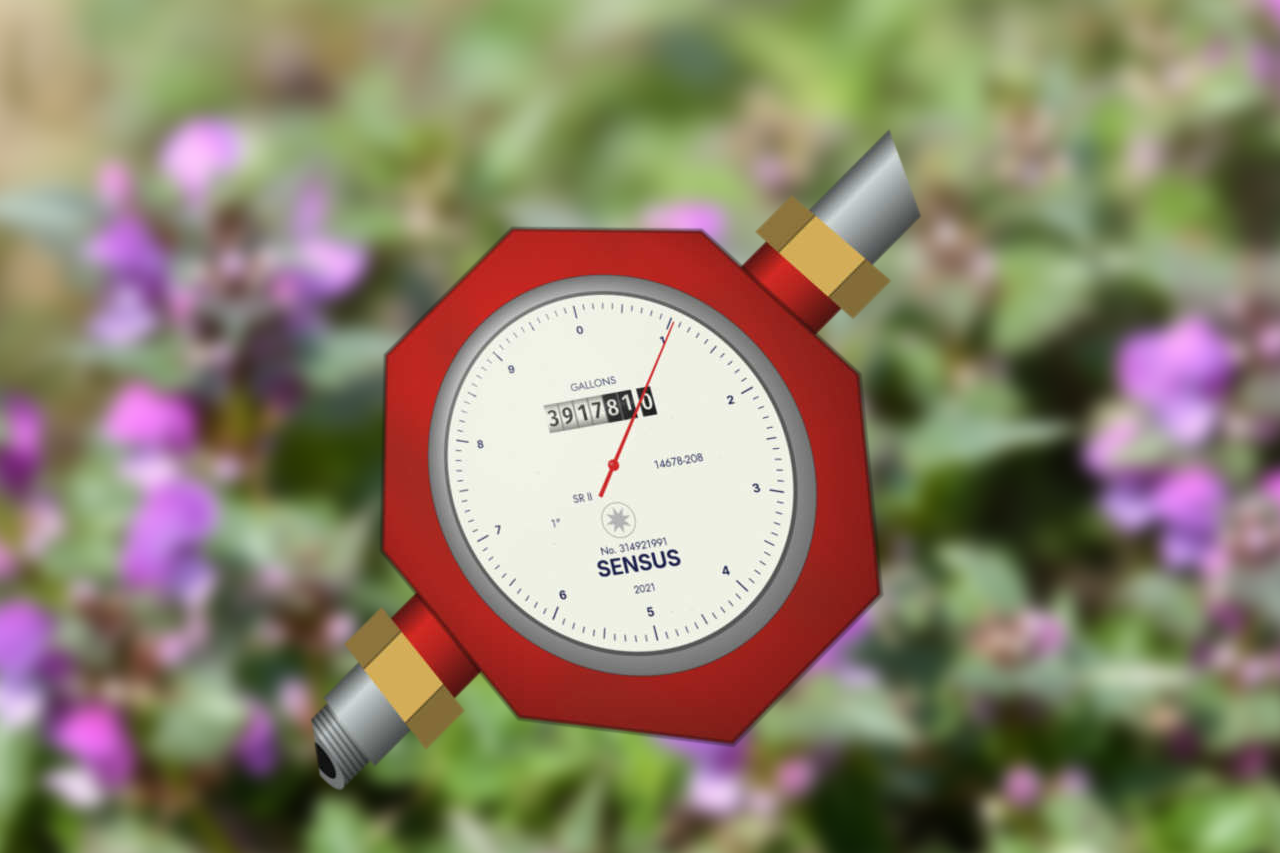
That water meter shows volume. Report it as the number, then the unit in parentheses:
3917811.0 (gal)
